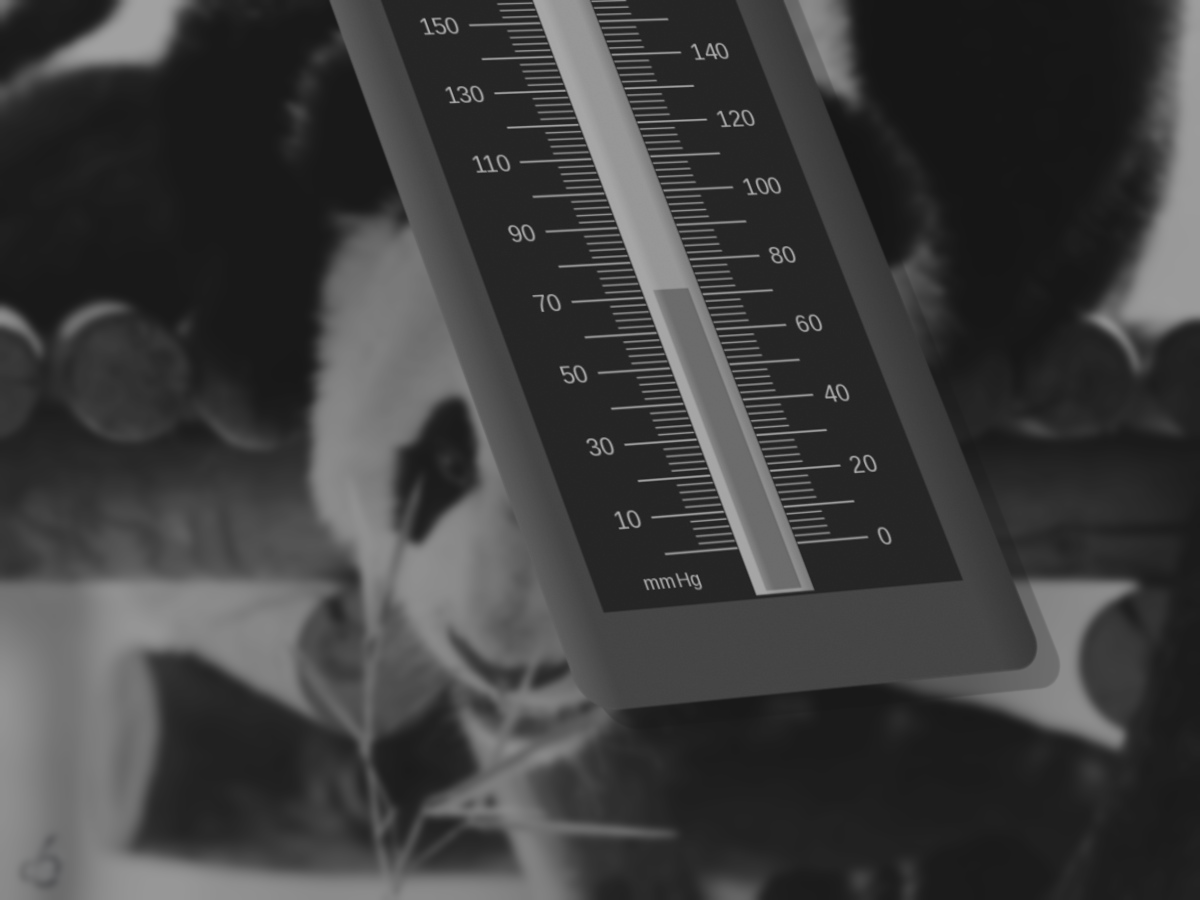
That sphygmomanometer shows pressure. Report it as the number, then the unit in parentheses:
72 (mmHg)
